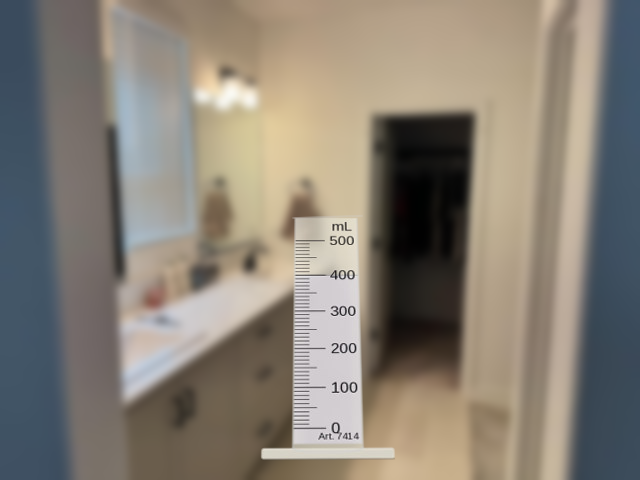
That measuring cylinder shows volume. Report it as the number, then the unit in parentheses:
400 (mL)
